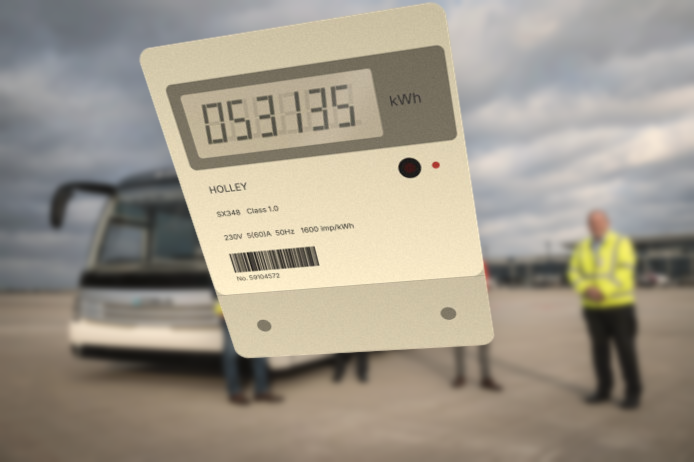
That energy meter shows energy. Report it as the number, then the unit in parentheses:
53135 (kWh)
